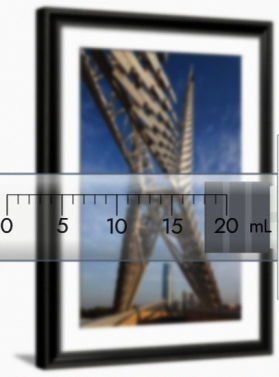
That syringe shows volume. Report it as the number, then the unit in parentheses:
18 (mL)
